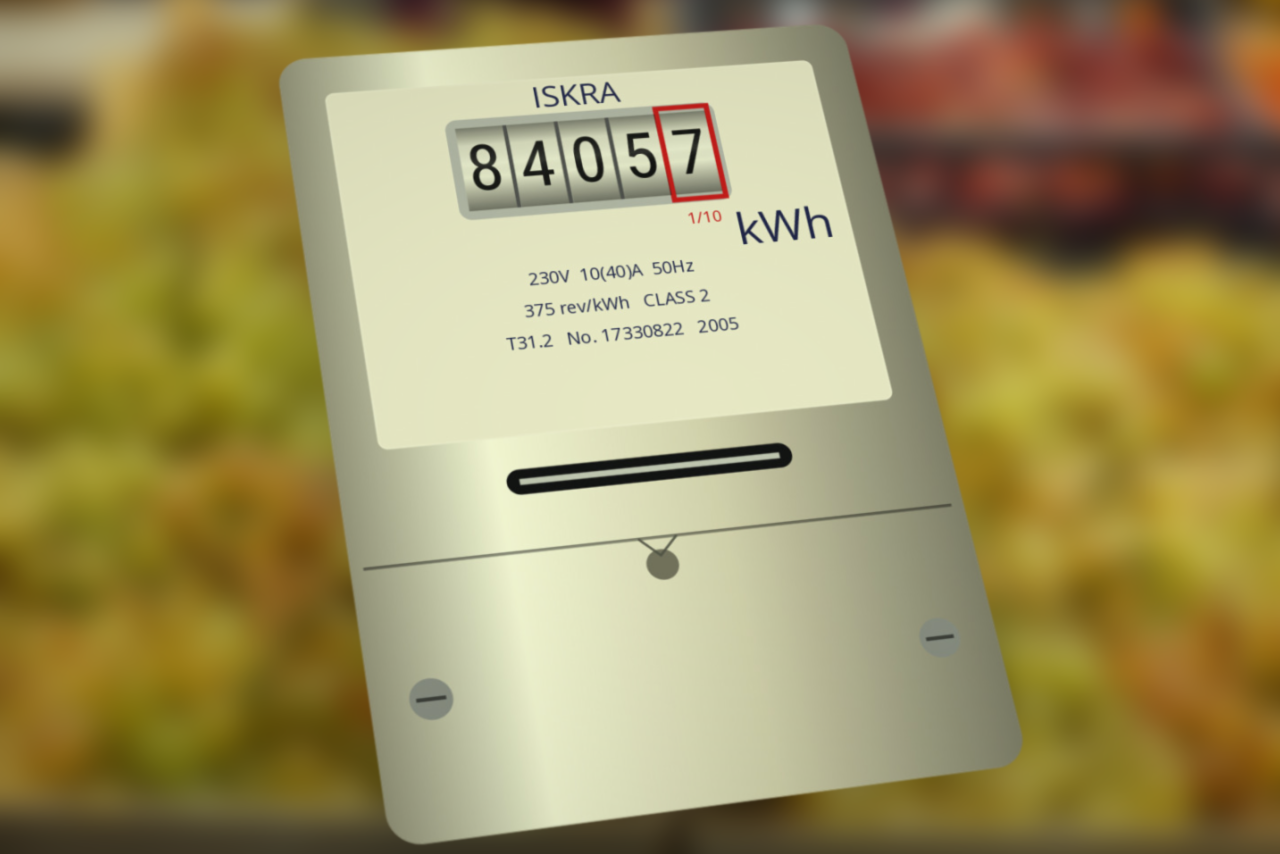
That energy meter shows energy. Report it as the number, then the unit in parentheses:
8405.7 (kWh)
